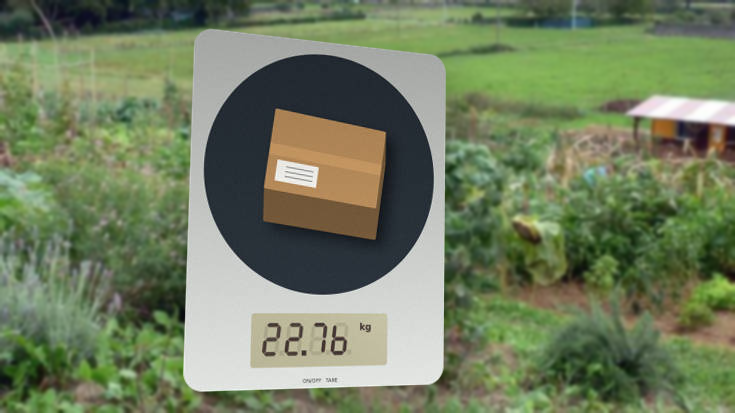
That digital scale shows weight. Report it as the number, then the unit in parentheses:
22.76 (kg)
